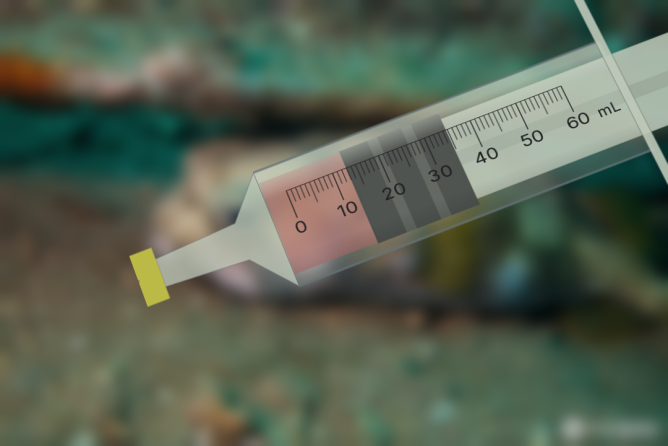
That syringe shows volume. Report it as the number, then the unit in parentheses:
13 (mL)
